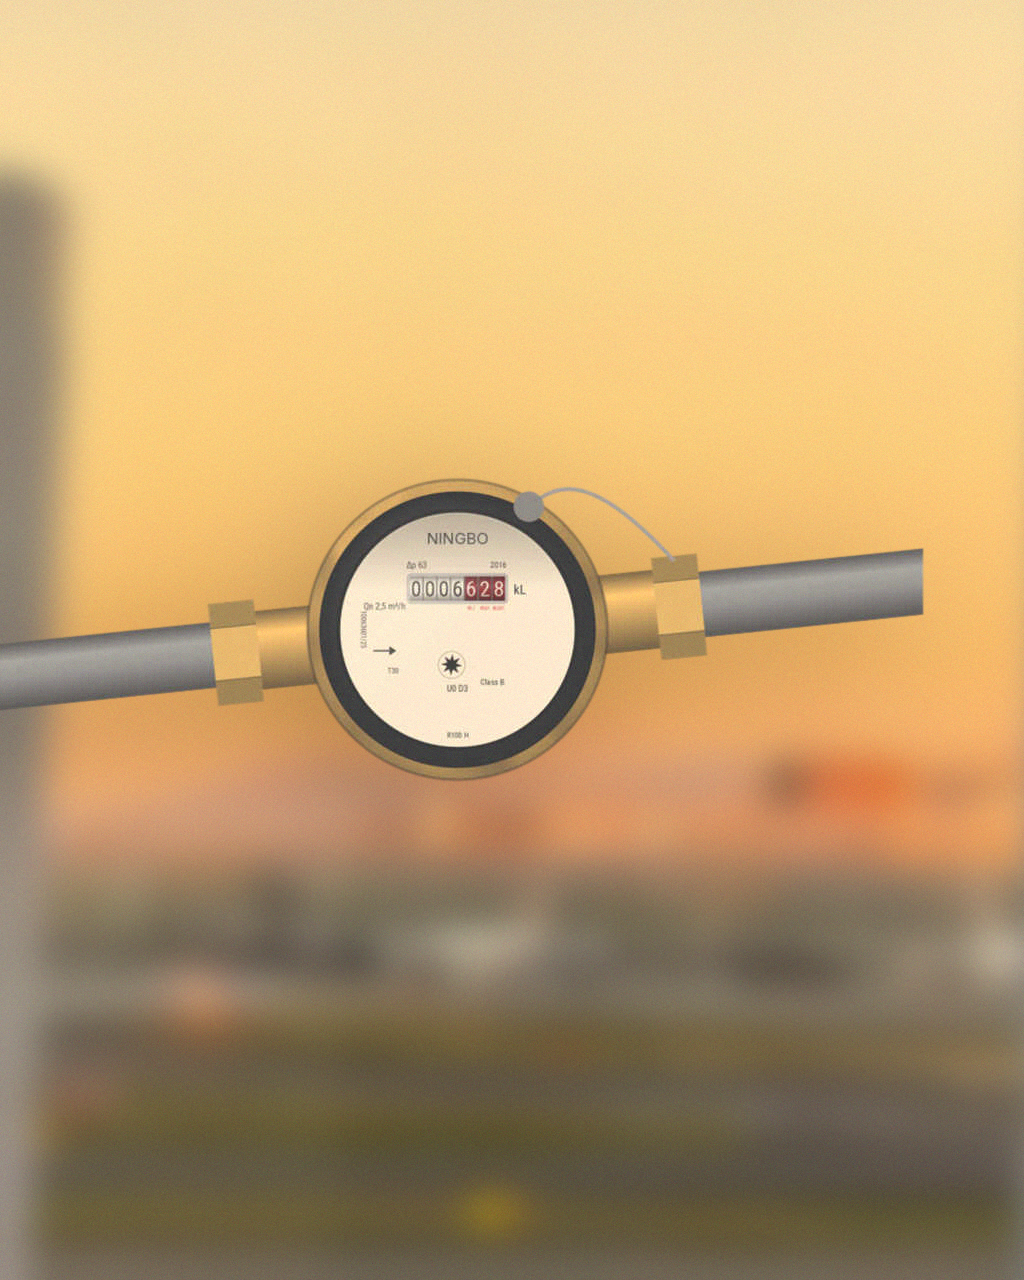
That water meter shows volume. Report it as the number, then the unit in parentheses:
6.628 (kL)
